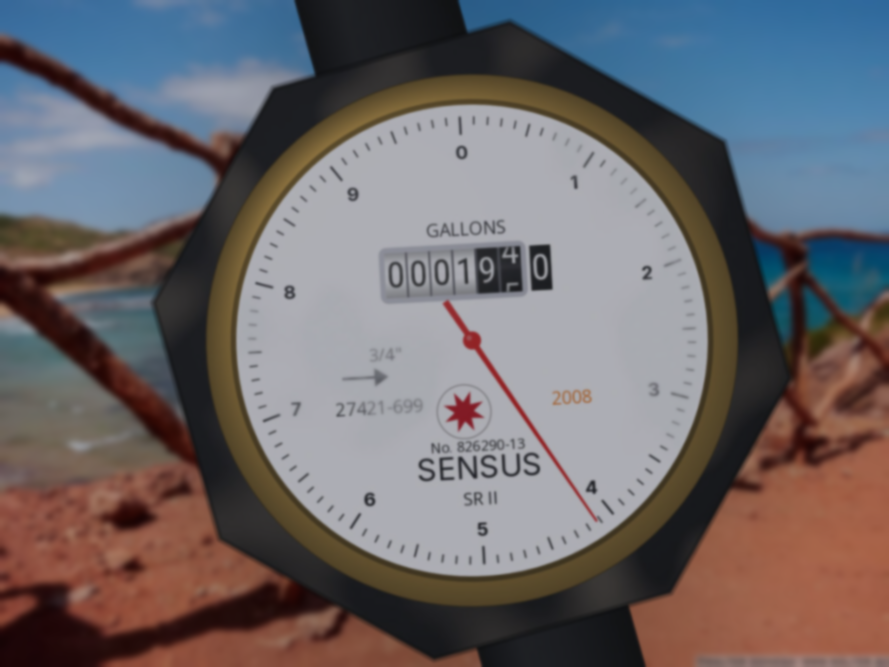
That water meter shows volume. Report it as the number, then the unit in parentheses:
1944.1 (gal)
